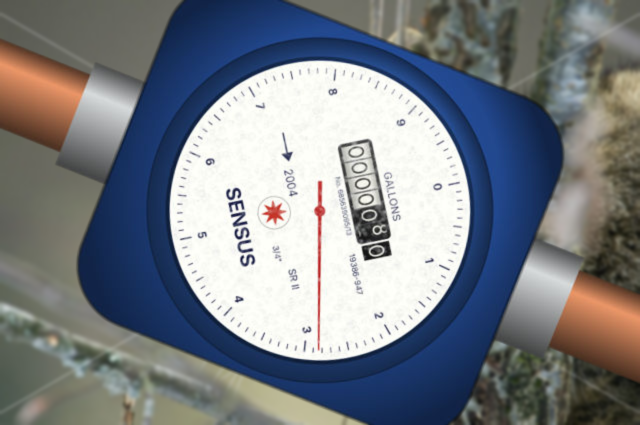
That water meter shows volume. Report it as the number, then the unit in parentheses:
82.8 (gal)
